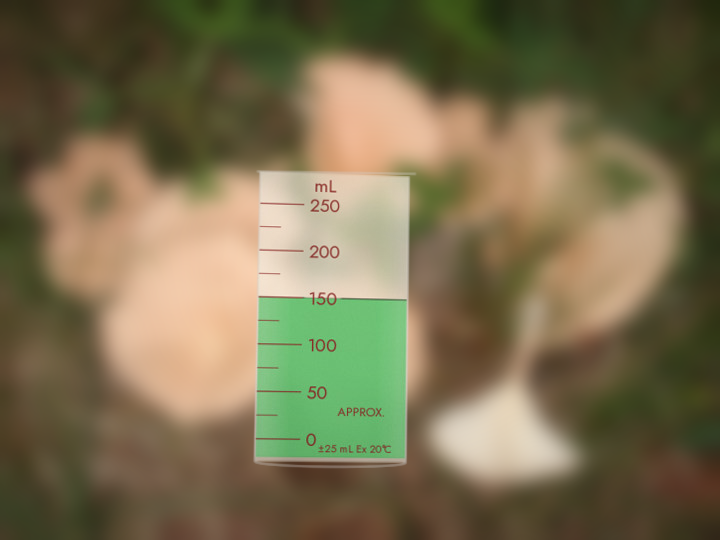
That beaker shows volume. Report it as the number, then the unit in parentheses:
150 (mL)
